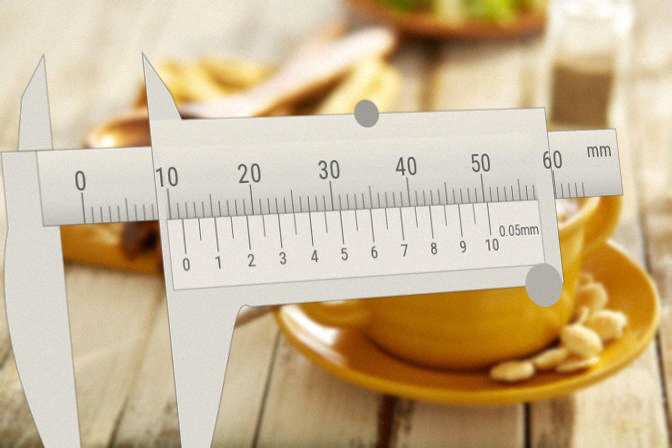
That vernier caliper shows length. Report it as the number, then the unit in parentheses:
11.4 (mm)
